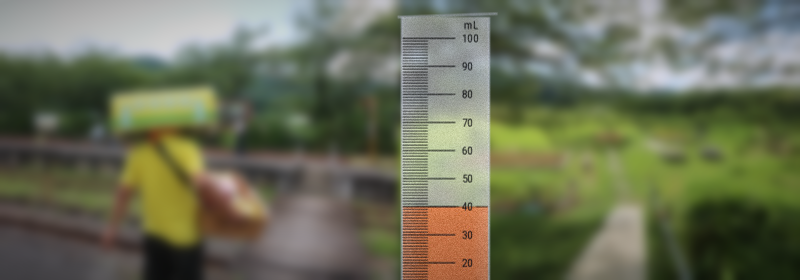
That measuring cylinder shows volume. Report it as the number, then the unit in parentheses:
40 (mL)
